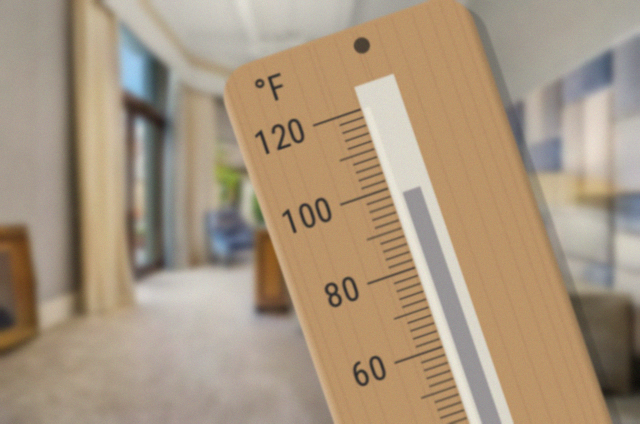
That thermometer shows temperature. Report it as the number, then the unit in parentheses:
98 (°F)
